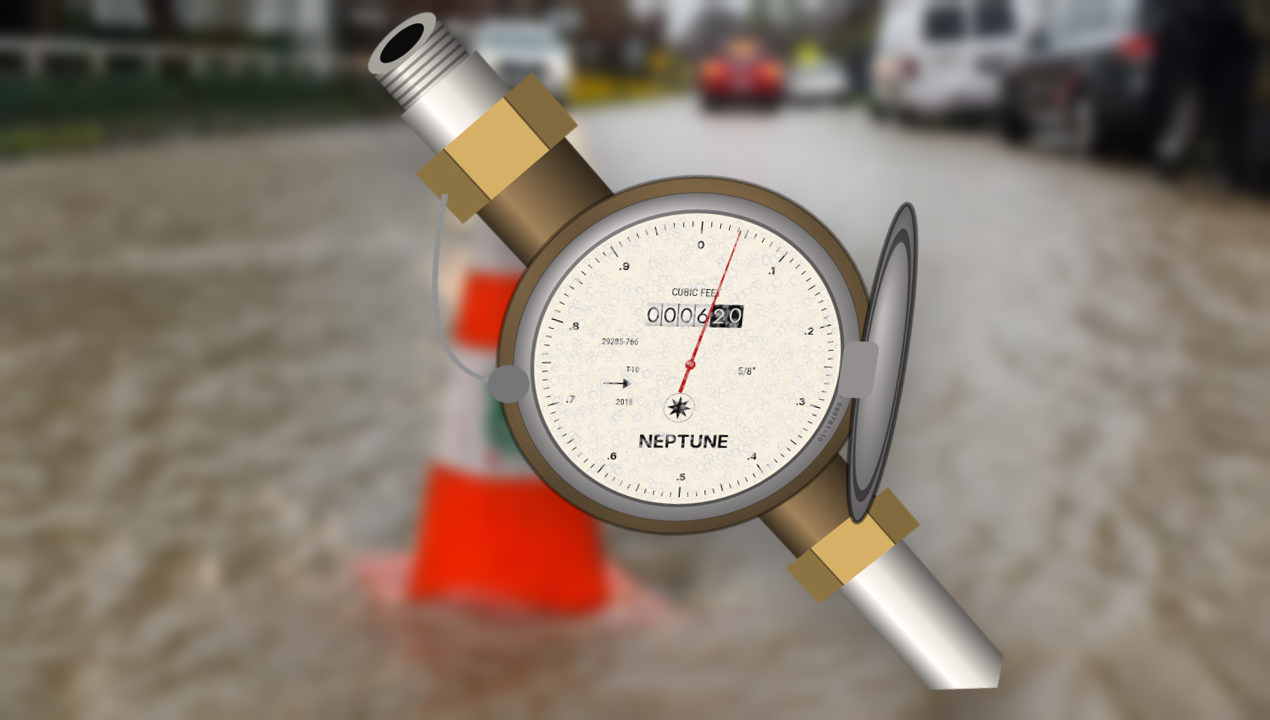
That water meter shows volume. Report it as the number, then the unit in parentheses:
620.04 (ft³)
